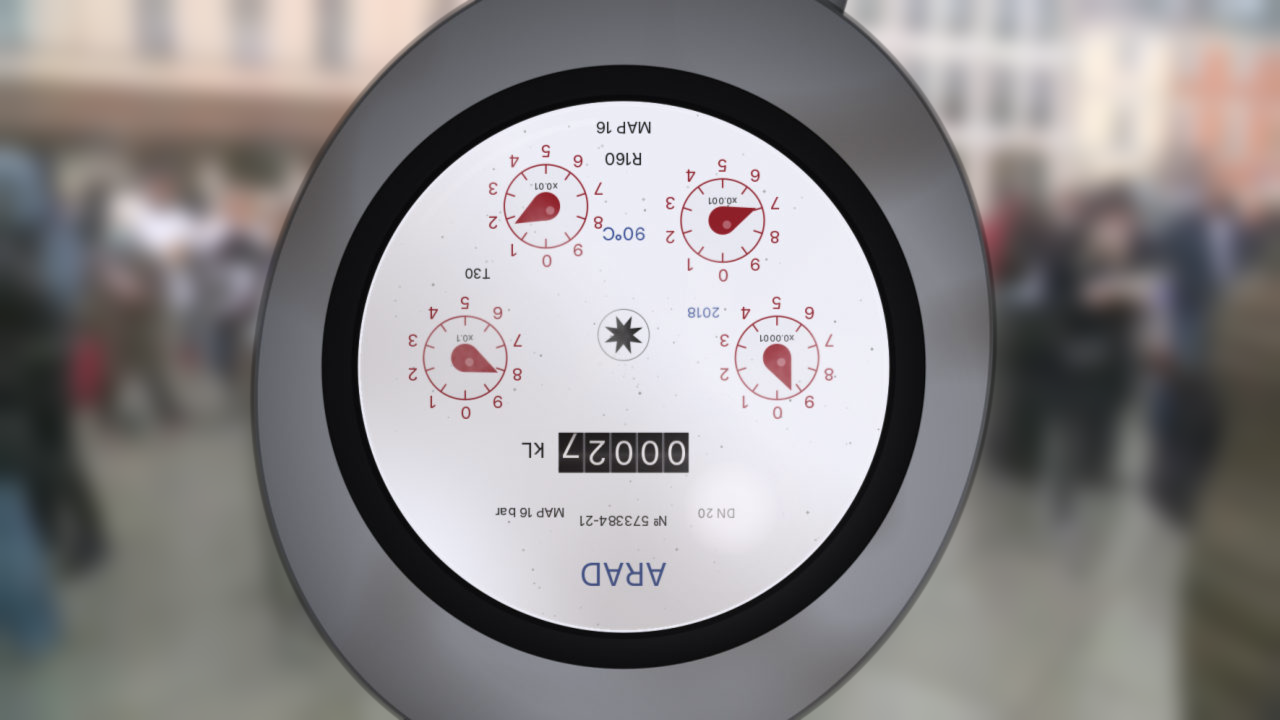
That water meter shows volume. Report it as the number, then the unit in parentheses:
26.8169 (kL)
